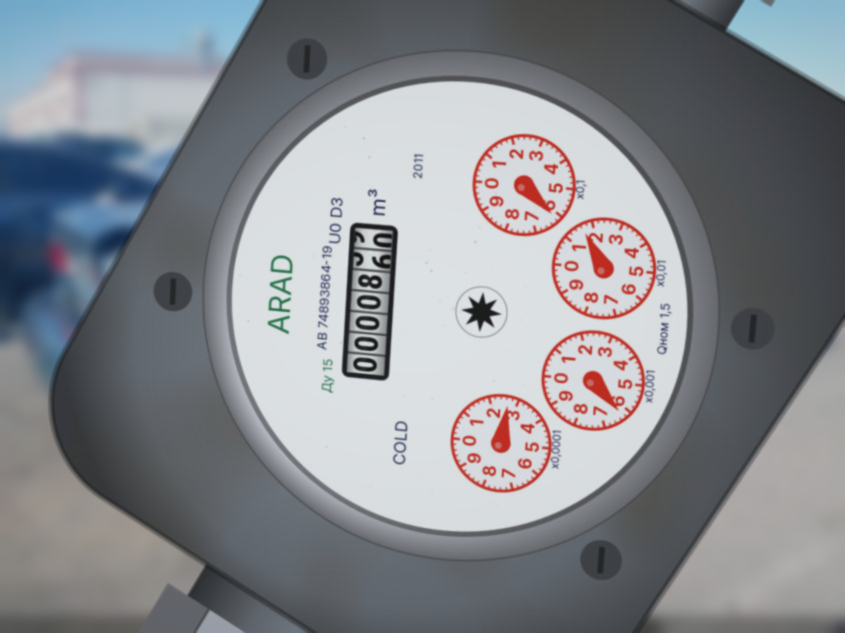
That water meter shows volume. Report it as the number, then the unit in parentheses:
859.6162 (m³)
